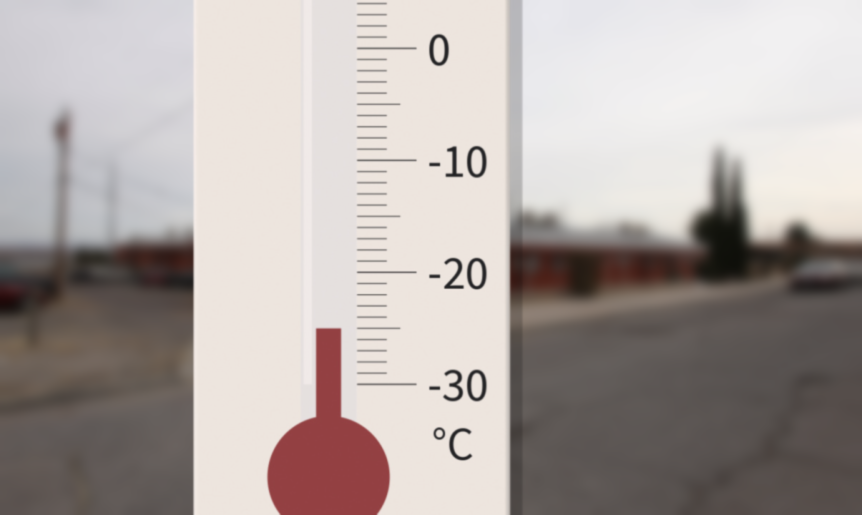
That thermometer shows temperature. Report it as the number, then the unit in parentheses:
-25 (°C)
